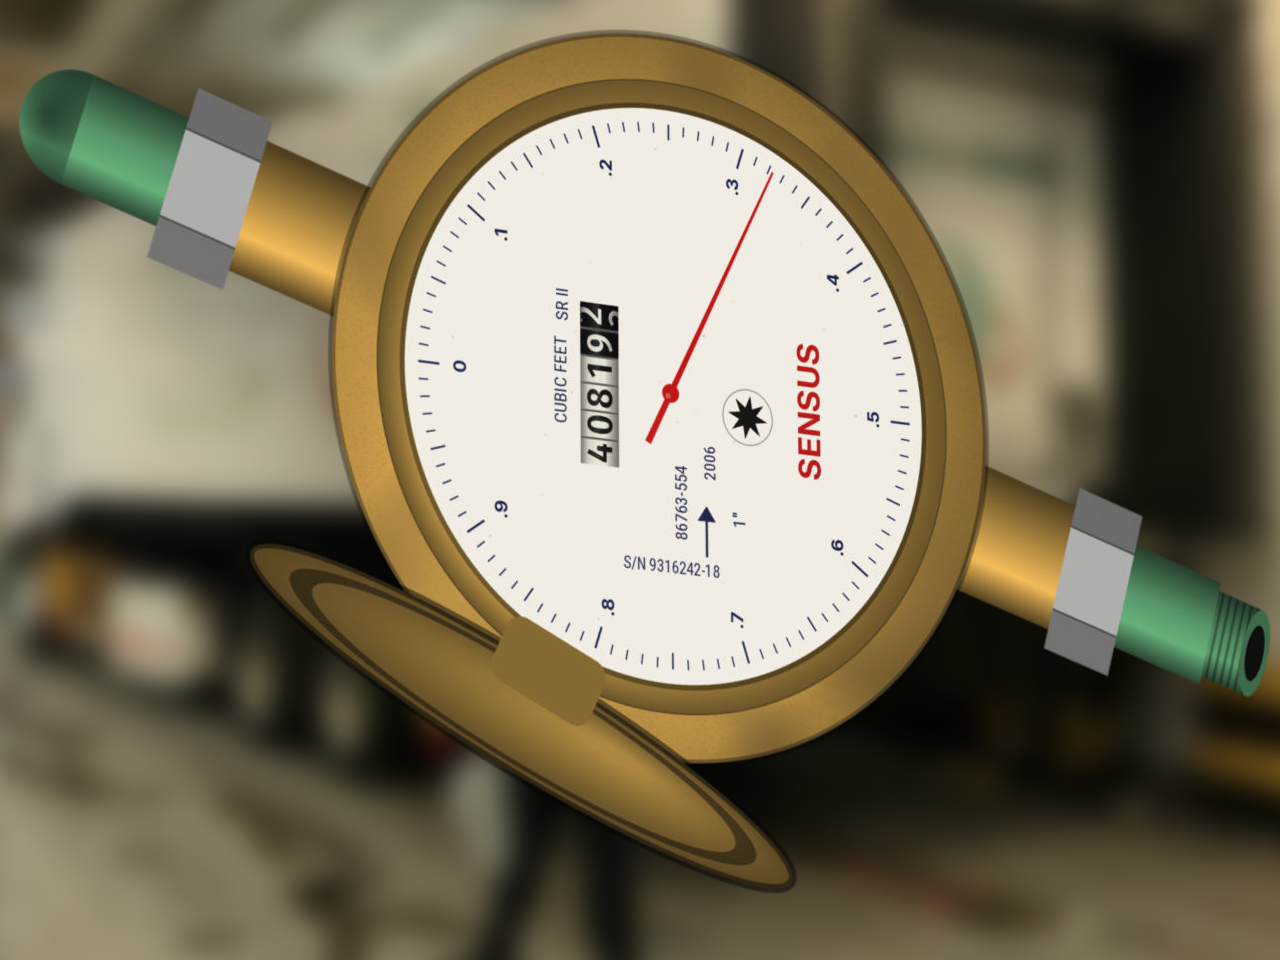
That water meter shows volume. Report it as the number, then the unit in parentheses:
408192.32 (ft³)
